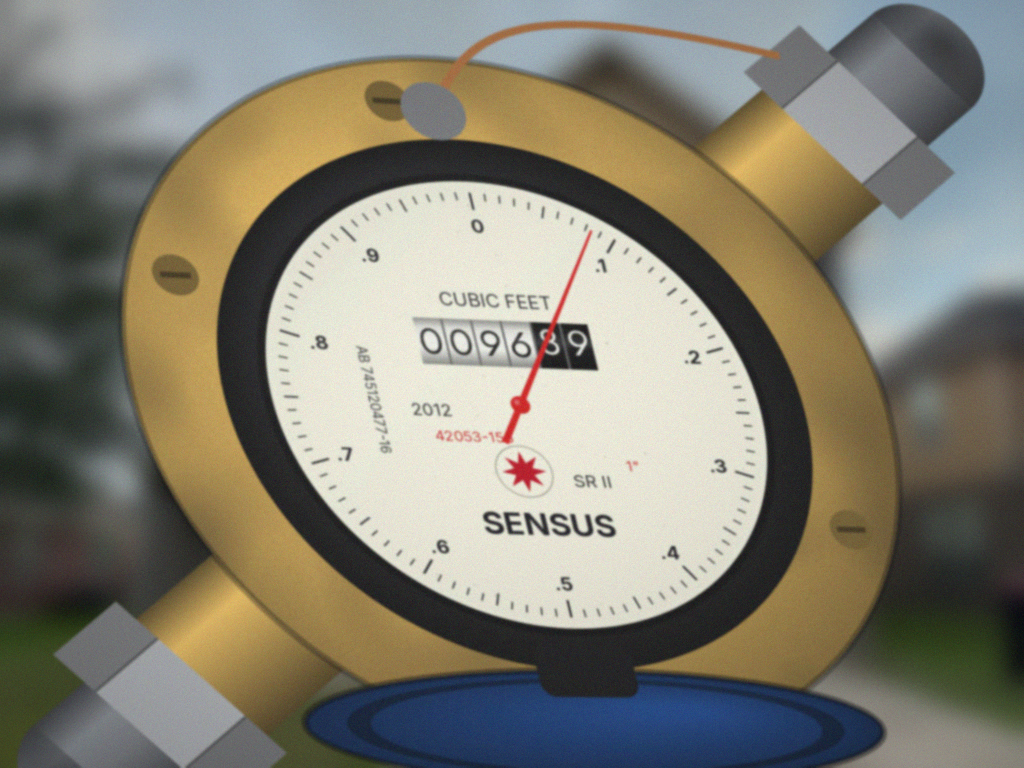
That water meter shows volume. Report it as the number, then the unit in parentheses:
9689.08 (ft³)
